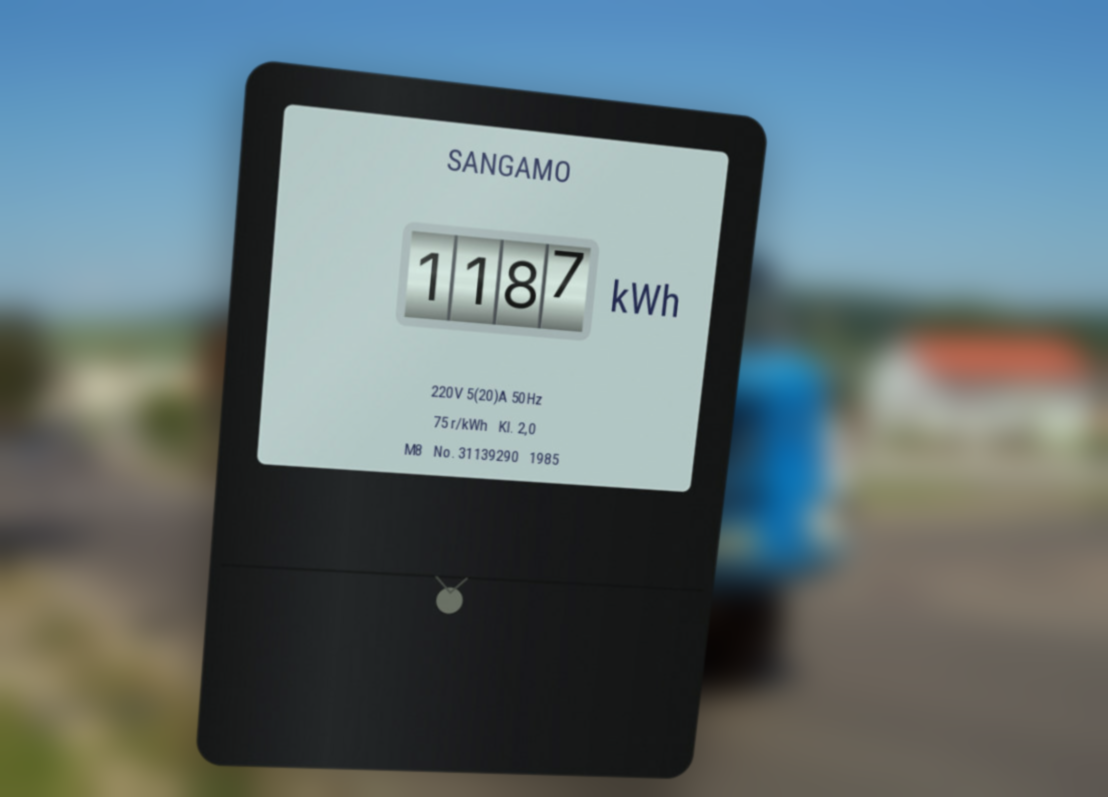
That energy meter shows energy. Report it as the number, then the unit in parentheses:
1187 (kWh)
